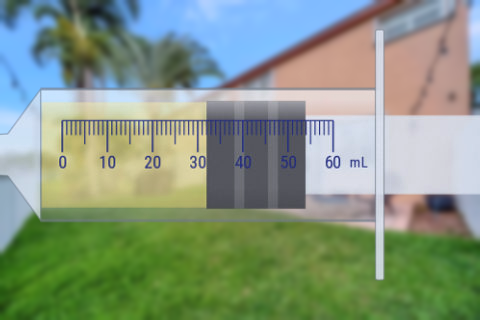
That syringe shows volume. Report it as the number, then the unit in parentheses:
32 (mL)
